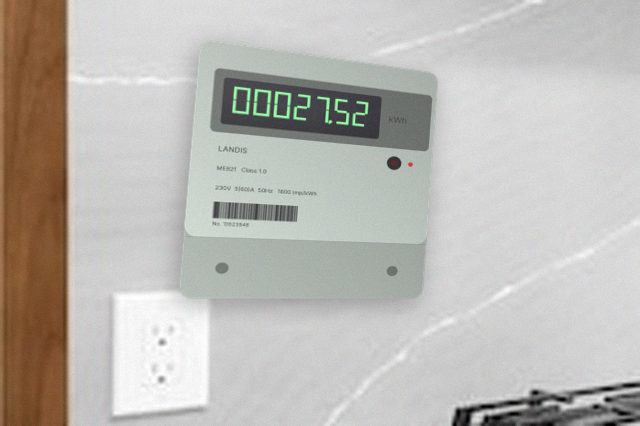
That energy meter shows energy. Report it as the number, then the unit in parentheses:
27.52 (kWh)
